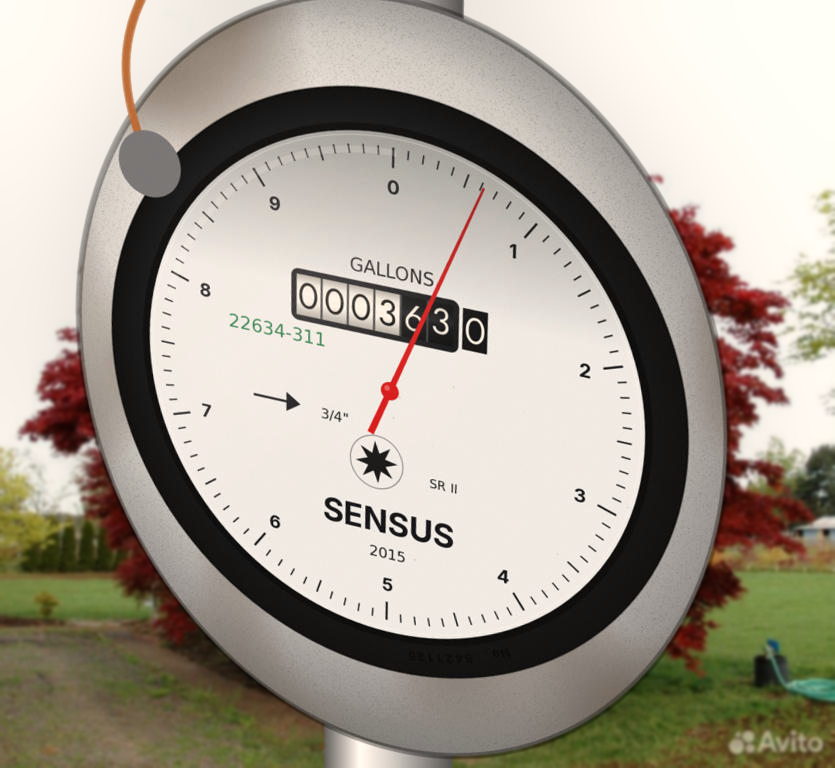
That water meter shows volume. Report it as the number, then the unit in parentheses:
3630.6 (gal)
